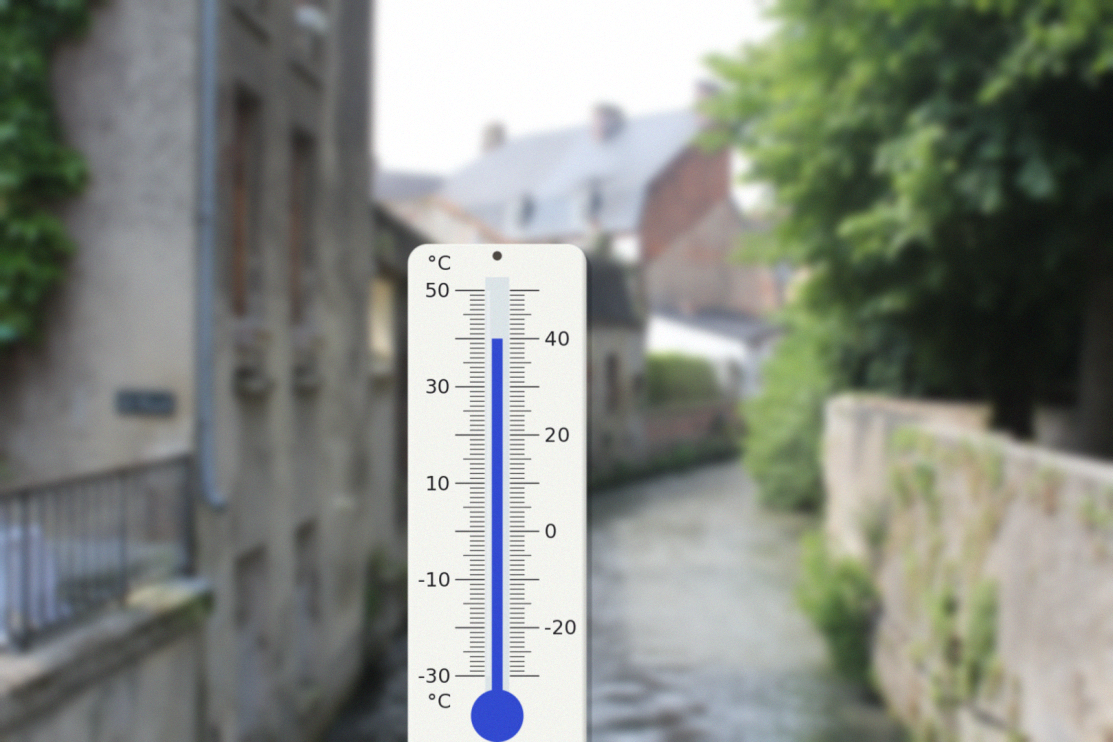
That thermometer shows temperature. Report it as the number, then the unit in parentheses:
40 (°C)
